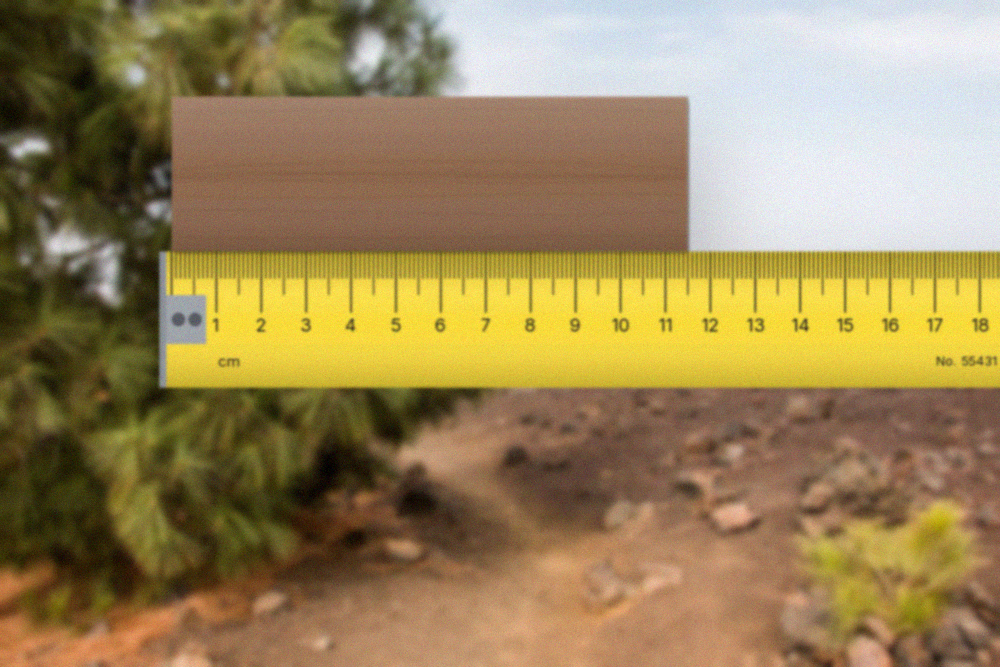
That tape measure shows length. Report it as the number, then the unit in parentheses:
11.5 (cm)
